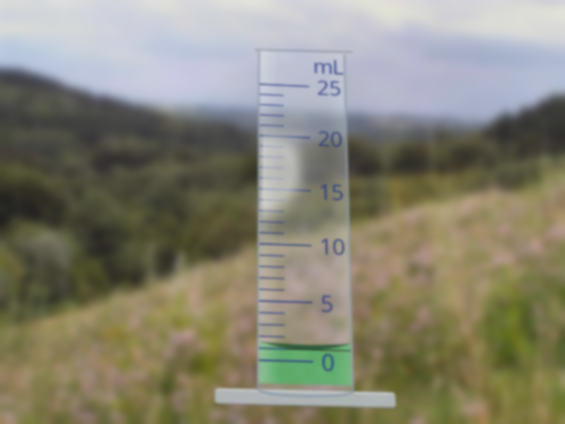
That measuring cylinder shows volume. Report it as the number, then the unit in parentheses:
1 (mL)
